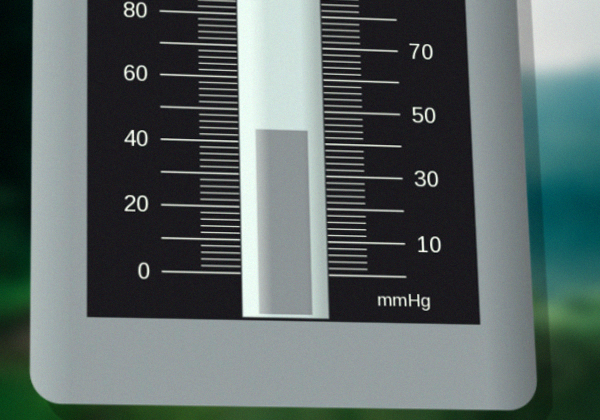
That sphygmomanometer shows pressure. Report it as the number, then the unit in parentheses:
44 (mmHg)
